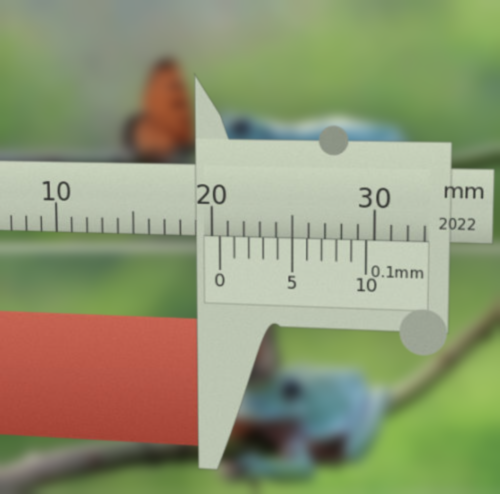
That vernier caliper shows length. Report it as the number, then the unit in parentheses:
20.5 (mm)
